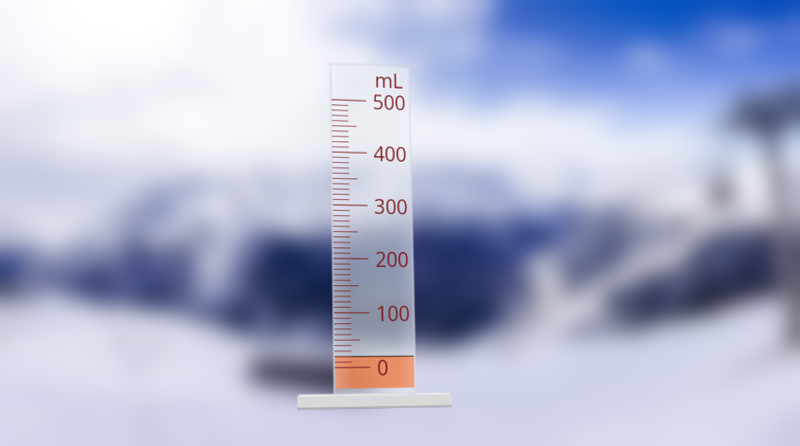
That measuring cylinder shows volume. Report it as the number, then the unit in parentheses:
20 (mL)
